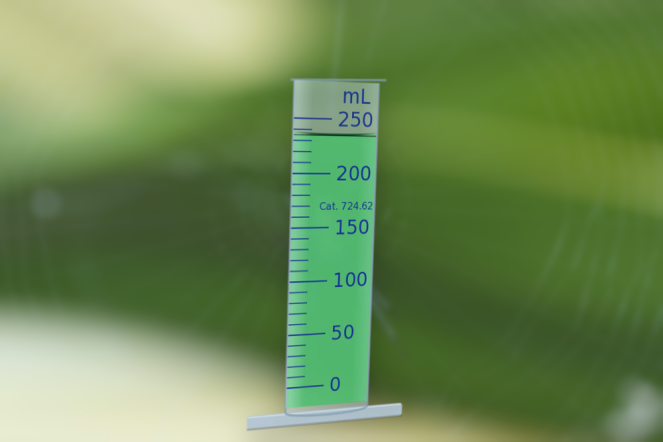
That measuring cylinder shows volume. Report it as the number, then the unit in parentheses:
235 (mL)
